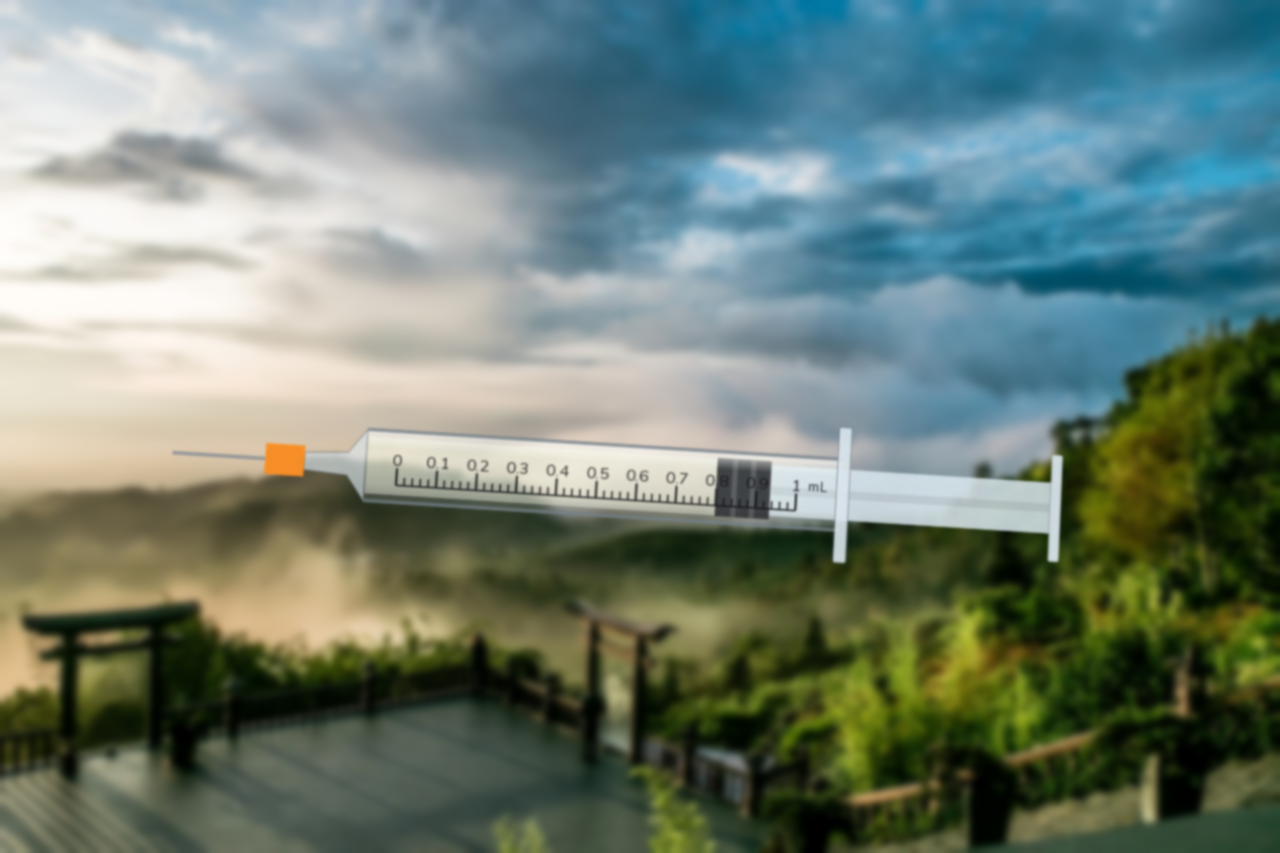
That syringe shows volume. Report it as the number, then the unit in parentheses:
0.8 (mL)
